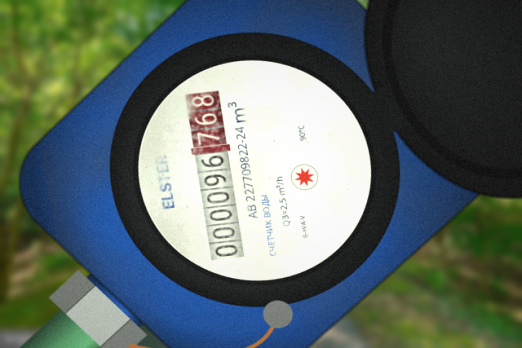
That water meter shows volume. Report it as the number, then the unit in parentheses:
96.768 (m³)
